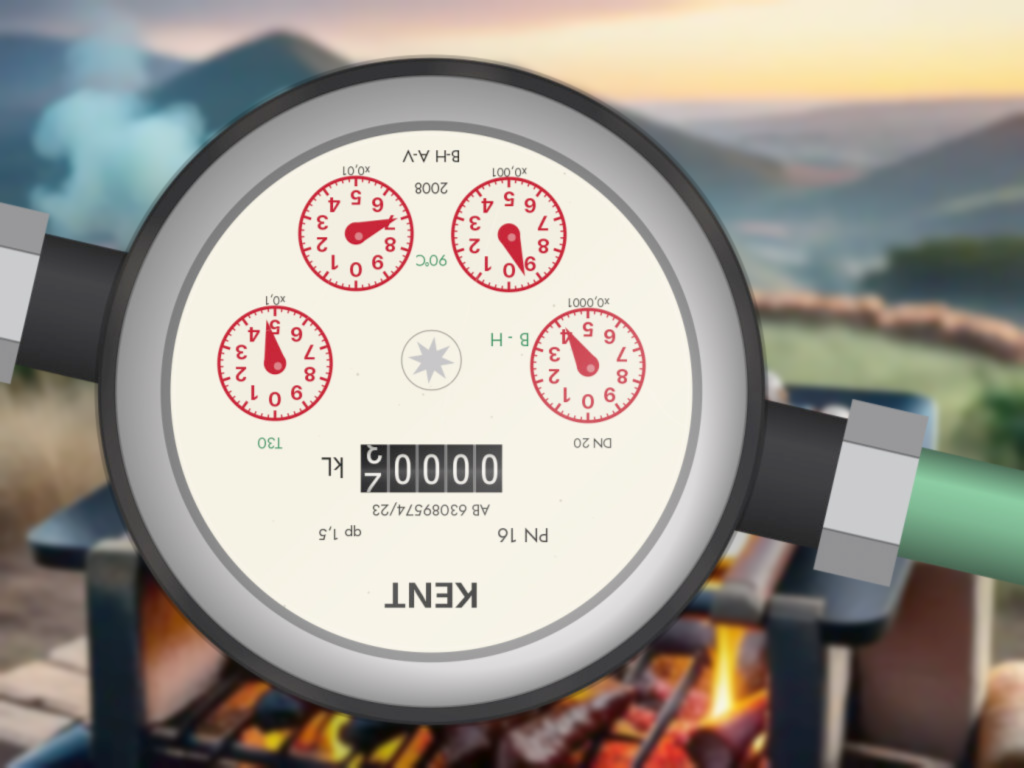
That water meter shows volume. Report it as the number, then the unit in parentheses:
2.4694 (kL)
